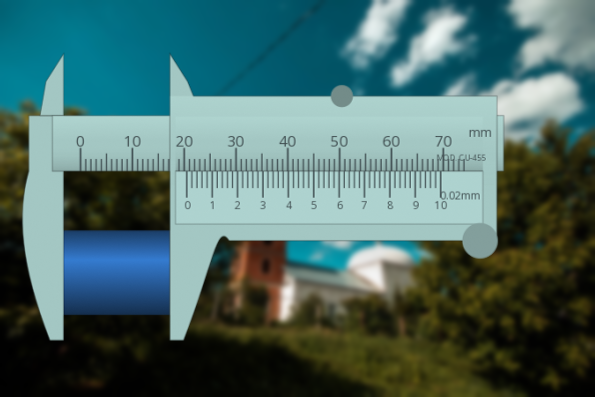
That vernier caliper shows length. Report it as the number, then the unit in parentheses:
20.5 (mm)
